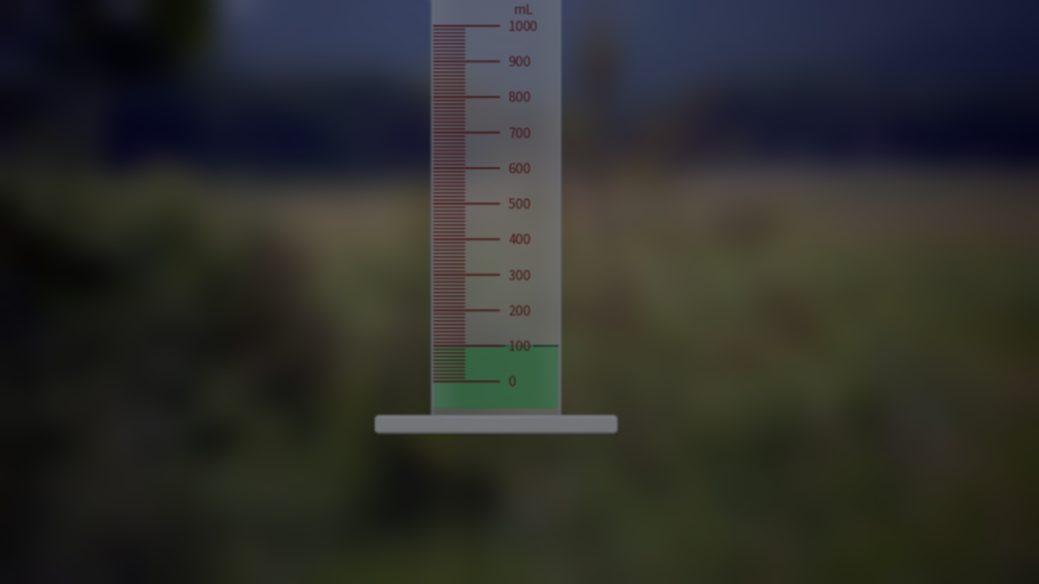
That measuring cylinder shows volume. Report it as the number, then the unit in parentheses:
100 (mL)
